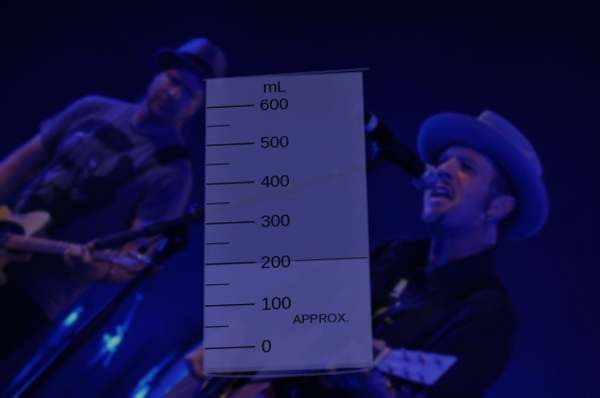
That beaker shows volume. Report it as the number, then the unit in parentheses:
200 (mL)
